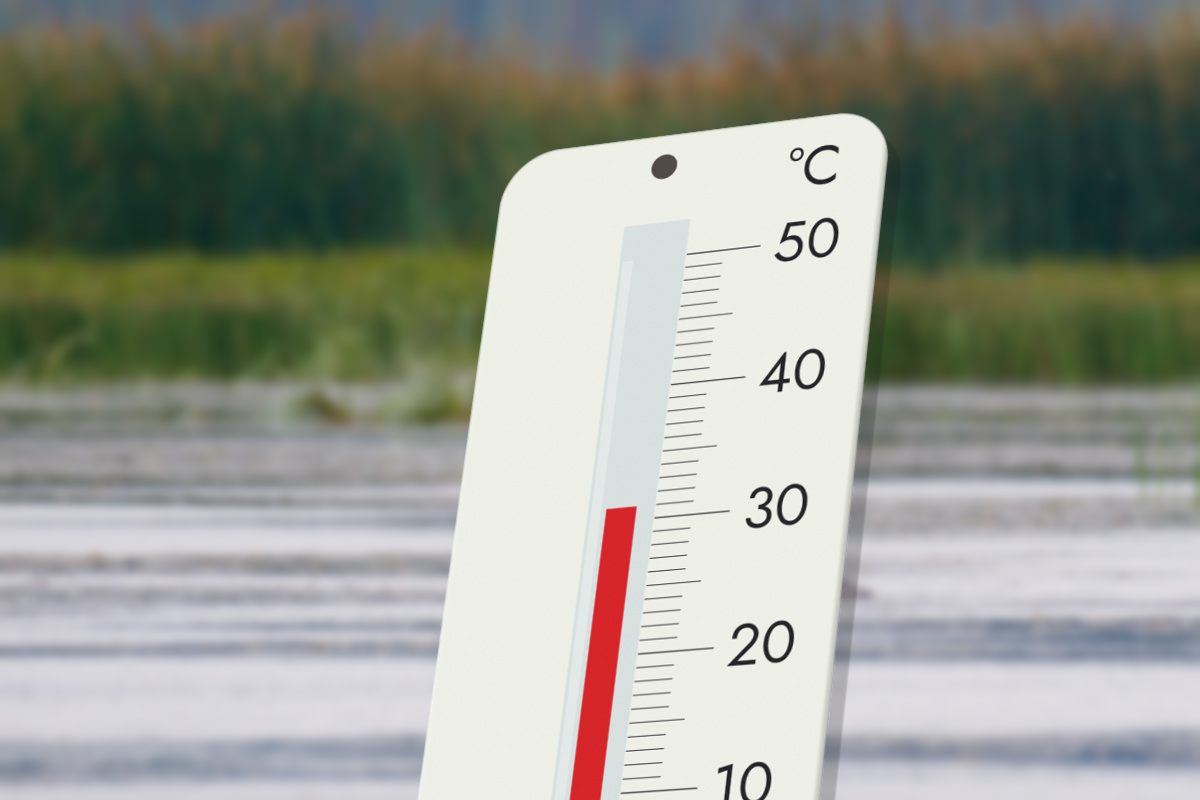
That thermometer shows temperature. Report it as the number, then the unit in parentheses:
31 (°C)
